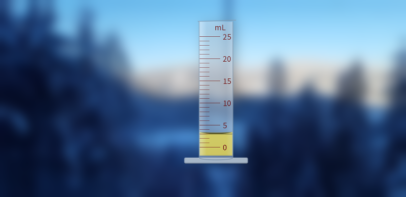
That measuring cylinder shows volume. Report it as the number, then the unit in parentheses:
3 (mL)
